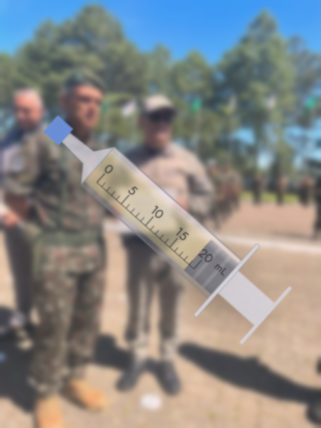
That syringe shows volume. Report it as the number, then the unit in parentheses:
19 (mL)
